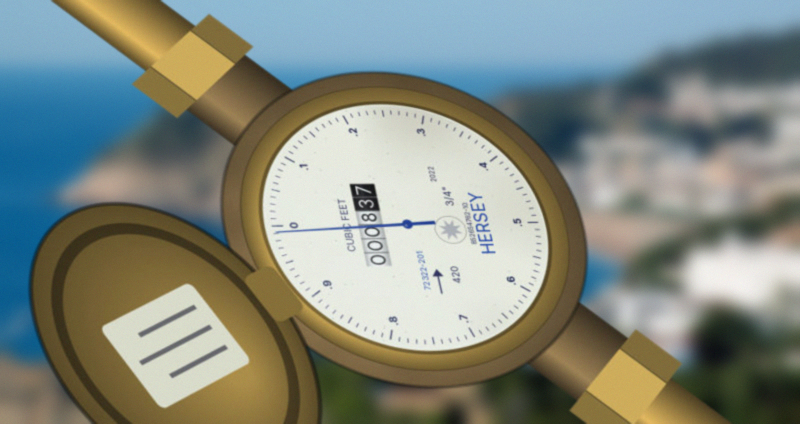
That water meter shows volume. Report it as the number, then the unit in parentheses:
836.99 (ft³)
